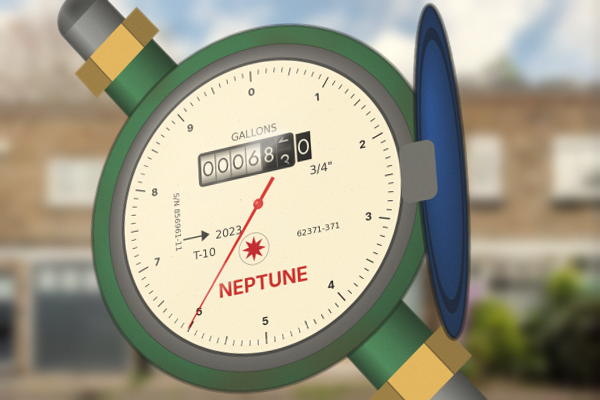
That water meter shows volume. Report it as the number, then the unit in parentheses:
6826.0 (gal)
